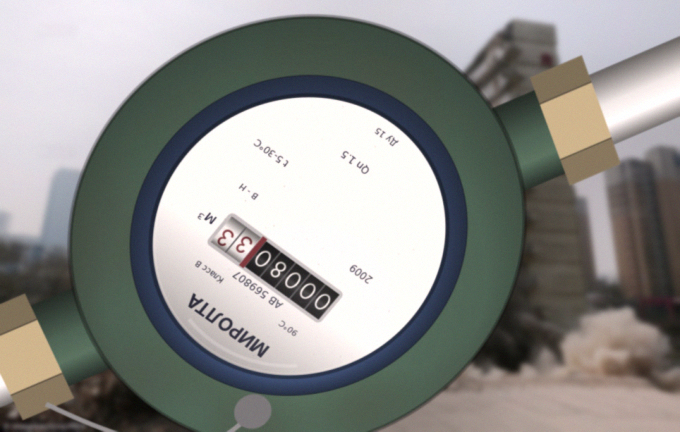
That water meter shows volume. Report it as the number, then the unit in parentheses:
80.33 (m³)
